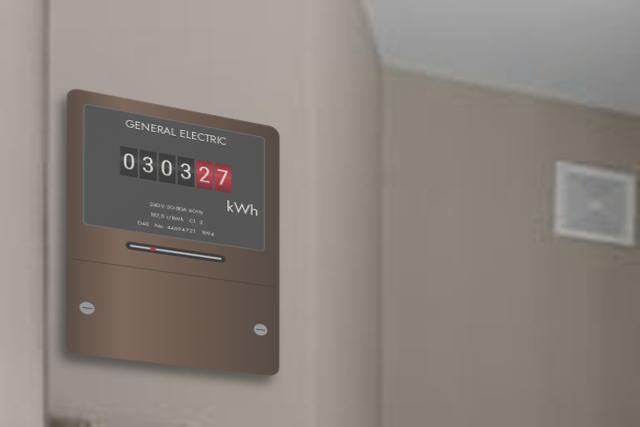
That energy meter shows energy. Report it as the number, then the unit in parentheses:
303.27 (kWh)
